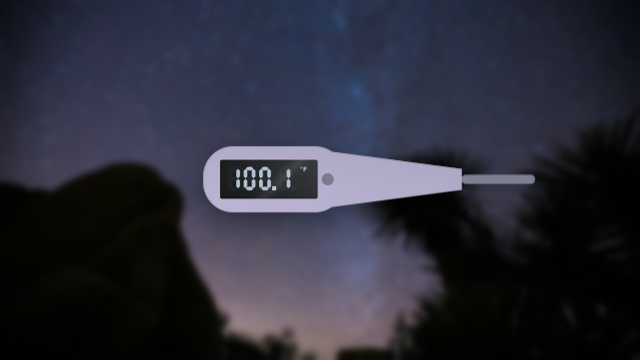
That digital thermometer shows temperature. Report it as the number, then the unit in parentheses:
100.1 (°F)
